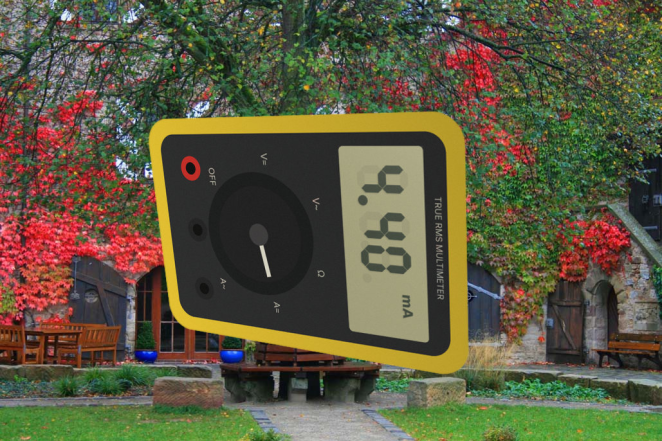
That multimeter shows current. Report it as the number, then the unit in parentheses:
4.40 (mA)
